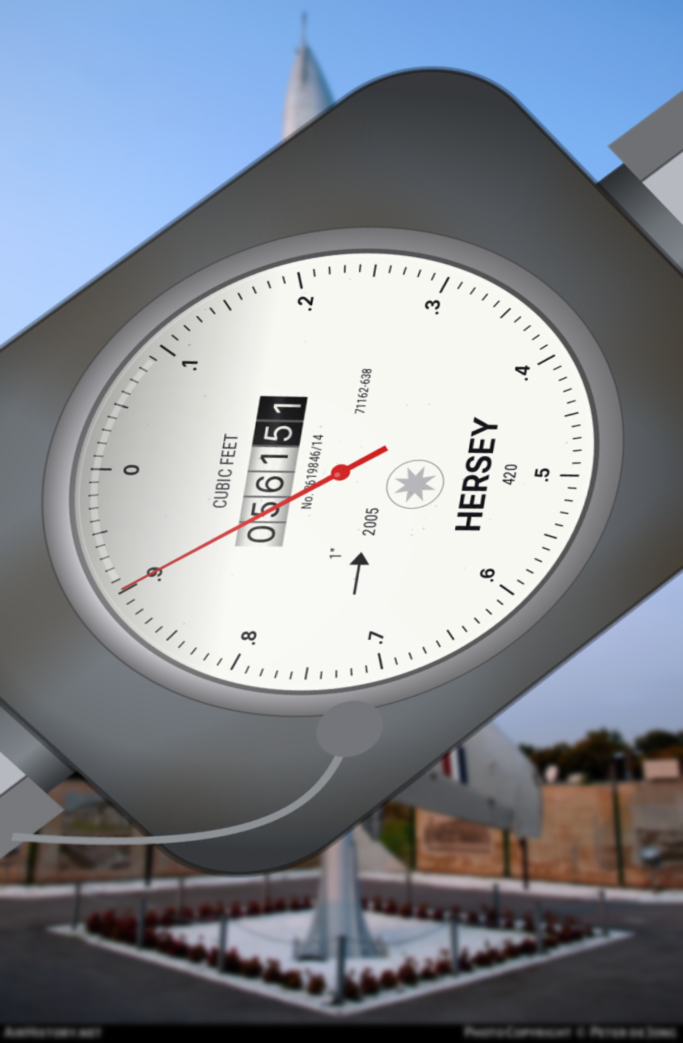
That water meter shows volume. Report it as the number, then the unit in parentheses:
56150.90 (ft³)
